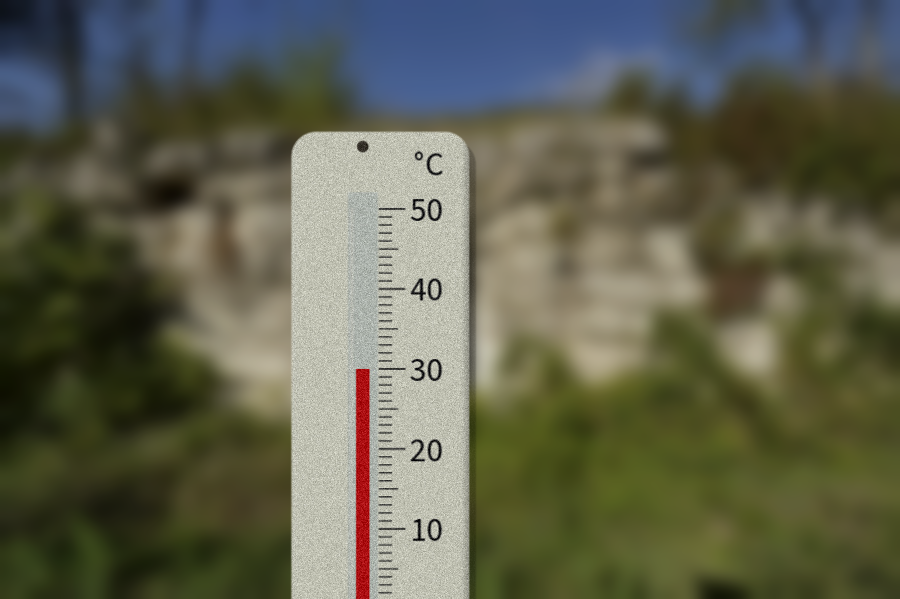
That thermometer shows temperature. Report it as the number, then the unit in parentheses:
30 (°C)
